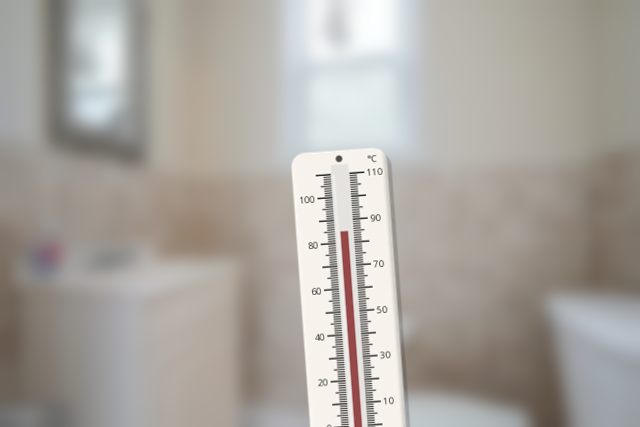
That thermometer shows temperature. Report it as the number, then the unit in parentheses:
85 (°C)
